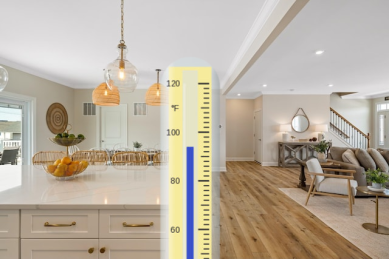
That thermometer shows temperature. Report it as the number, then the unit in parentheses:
94 (°F)
